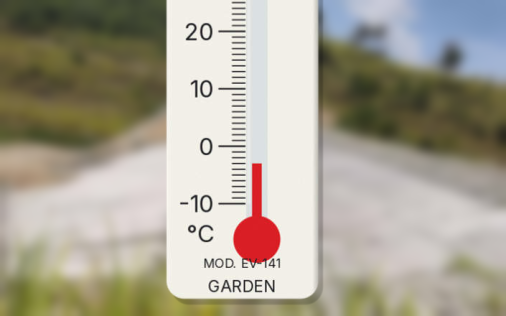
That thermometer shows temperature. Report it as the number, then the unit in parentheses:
-3 (°C)
